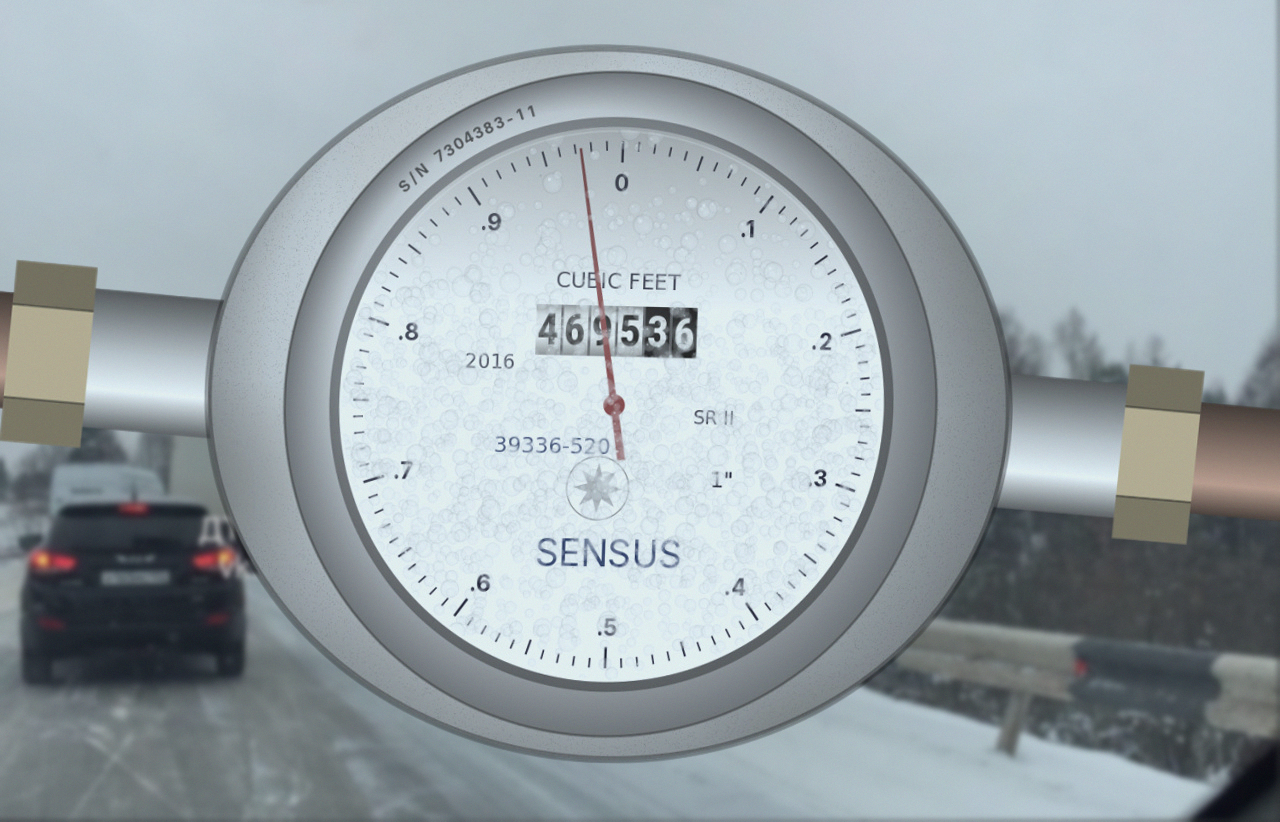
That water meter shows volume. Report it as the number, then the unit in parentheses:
469535.97 (ft³)
